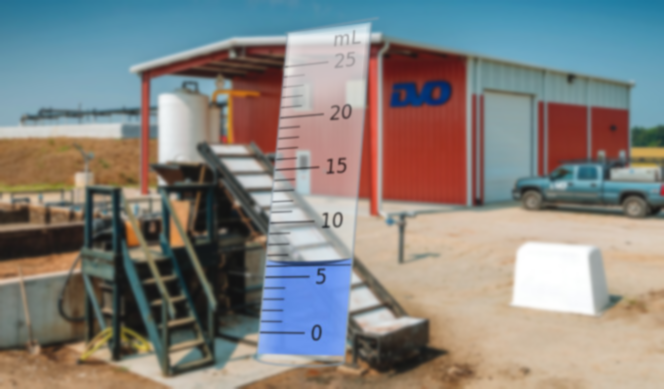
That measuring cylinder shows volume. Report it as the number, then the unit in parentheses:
6 (mL)
